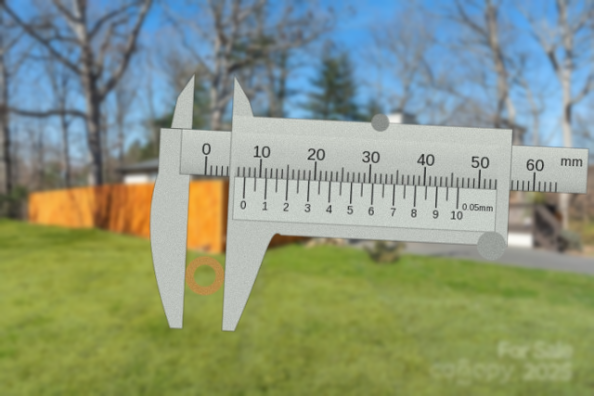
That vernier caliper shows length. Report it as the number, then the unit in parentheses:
7.2 (mm)
